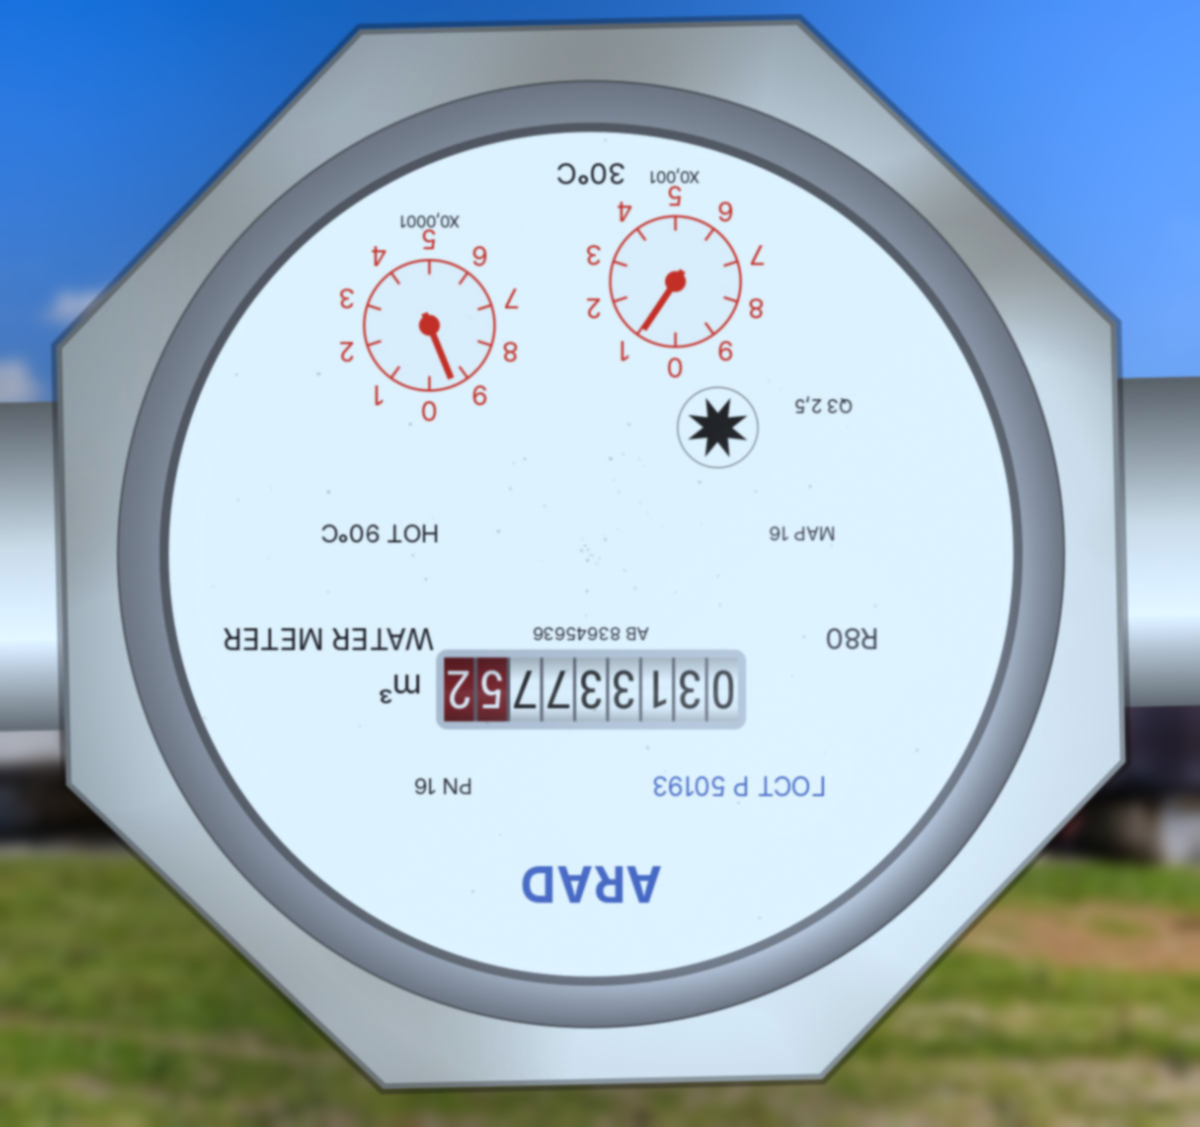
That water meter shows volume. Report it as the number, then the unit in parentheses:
313377.5209 (m³)
